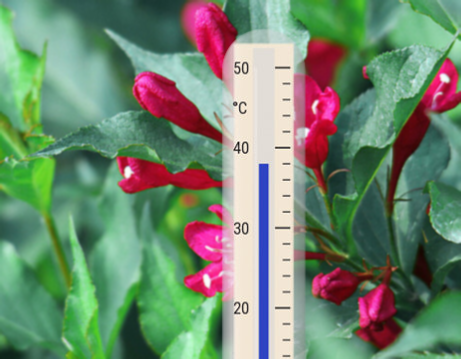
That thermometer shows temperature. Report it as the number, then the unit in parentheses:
38 (°C)
